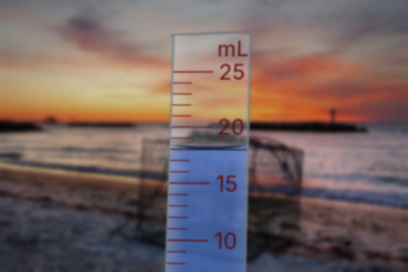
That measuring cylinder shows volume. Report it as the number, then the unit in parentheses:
18 (mL)
